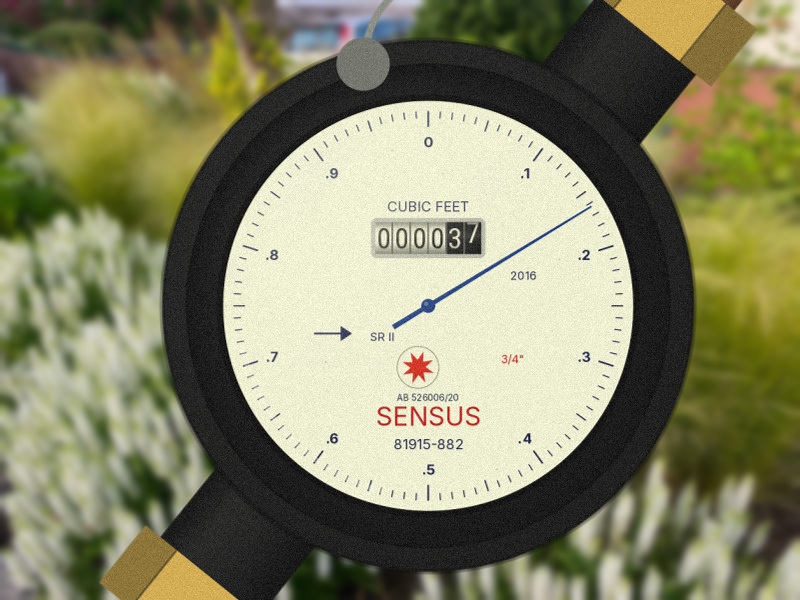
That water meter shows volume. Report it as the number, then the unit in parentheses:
37.16 (ft³)
